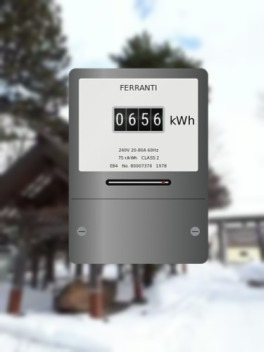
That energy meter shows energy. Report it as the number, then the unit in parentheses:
656 (kWh)
